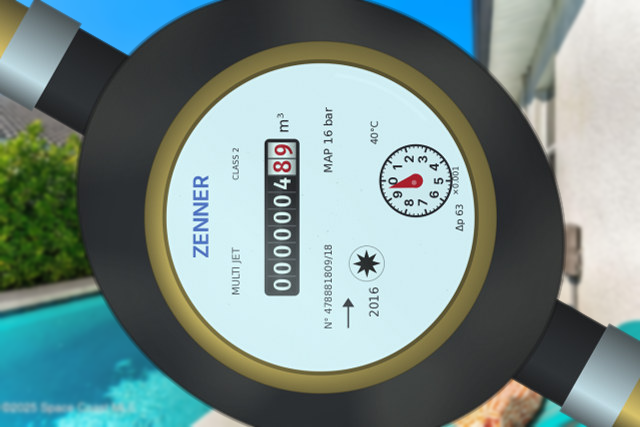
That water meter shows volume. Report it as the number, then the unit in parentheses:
4.889 (m³)
